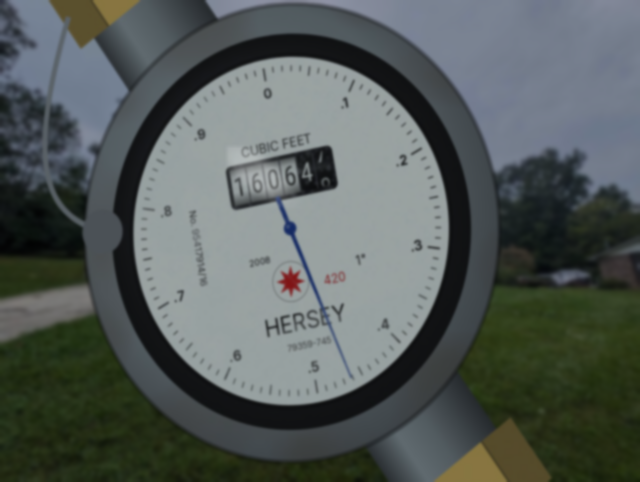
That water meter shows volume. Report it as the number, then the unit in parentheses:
160647.46 (ft³)
